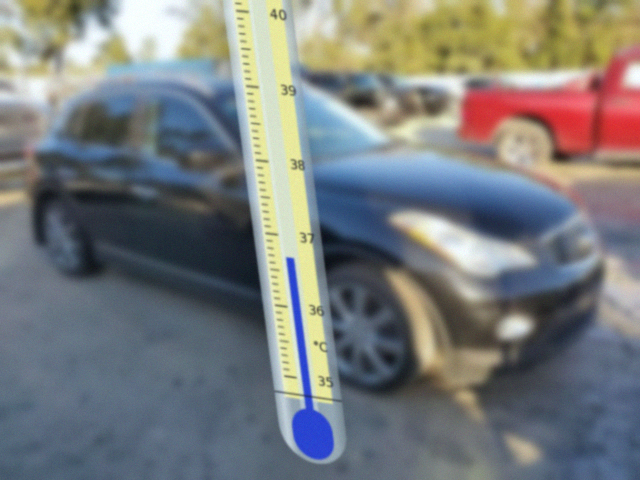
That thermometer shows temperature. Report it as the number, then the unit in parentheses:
36.7 (°C)
